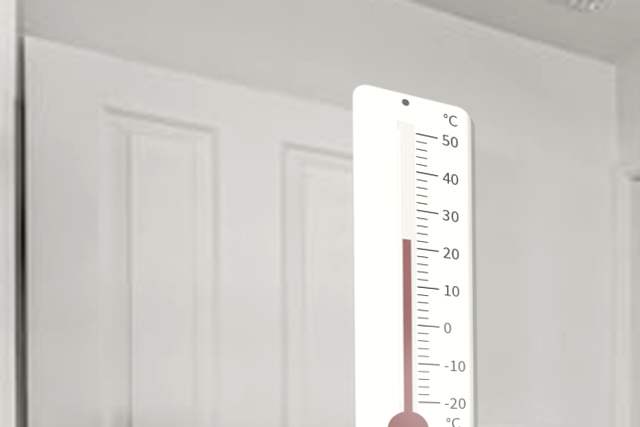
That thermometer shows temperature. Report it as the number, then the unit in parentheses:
22 (°C)
